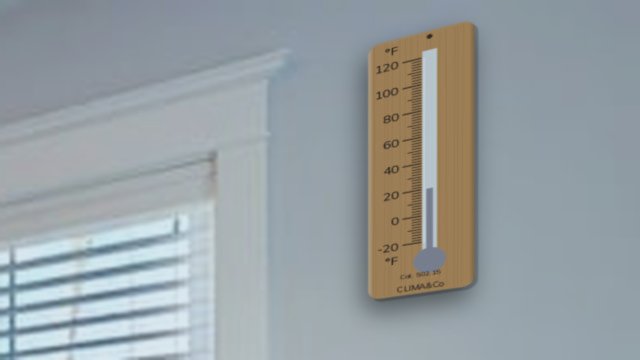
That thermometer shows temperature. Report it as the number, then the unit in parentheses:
20 (°F)
